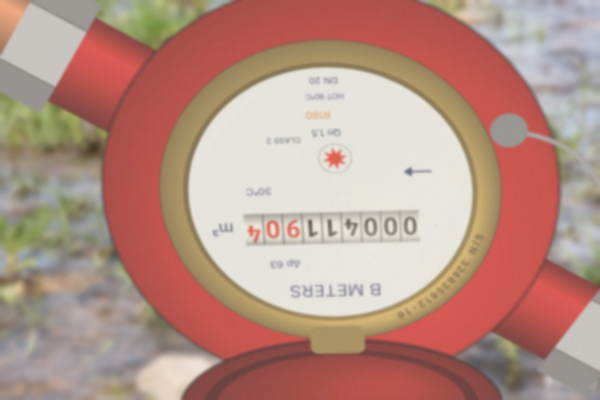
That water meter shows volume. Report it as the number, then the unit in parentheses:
411.904 (m³)
